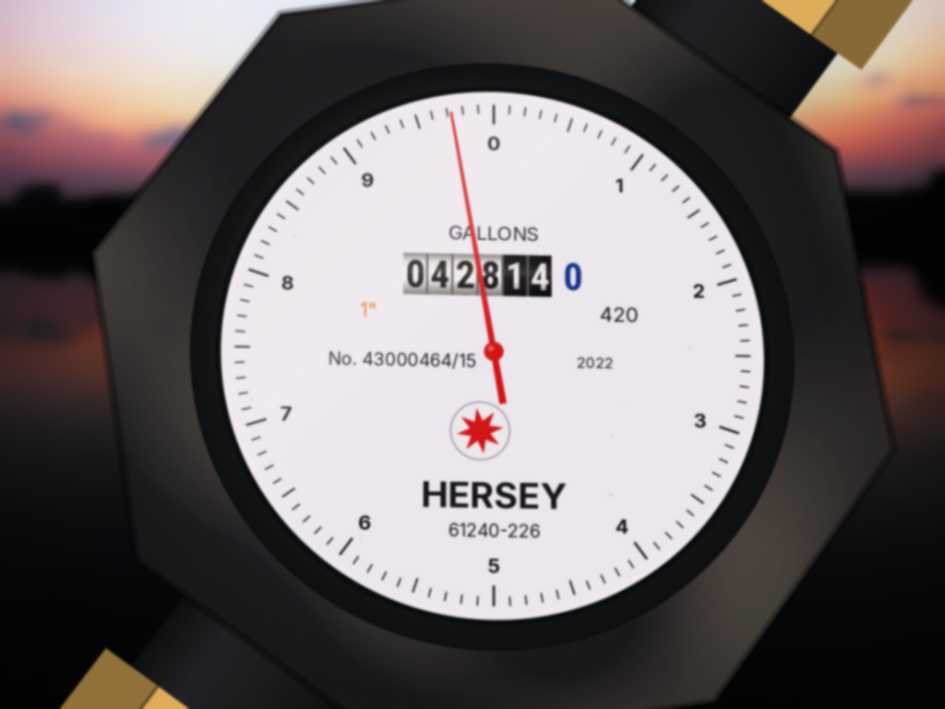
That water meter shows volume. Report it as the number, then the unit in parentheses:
428139.7 (gal)
